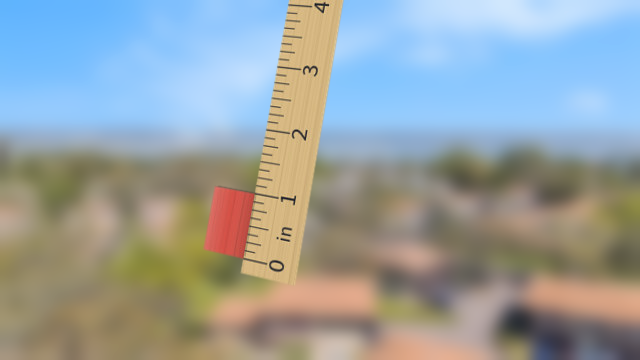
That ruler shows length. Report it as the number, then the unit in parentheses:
1 (in)
